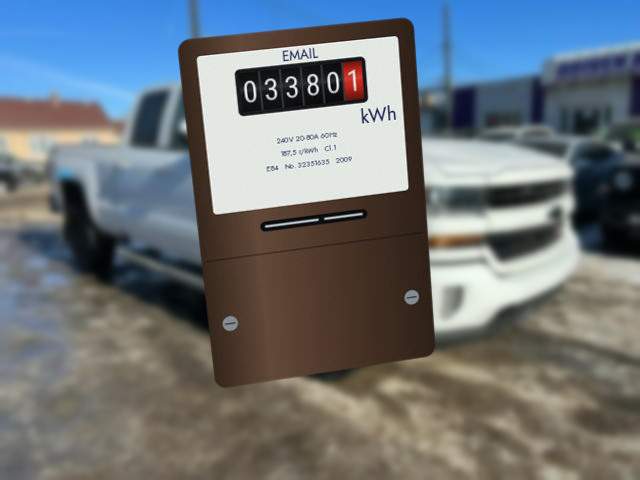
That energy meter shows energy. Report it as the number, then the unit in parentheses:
3380.1 (kWh)
